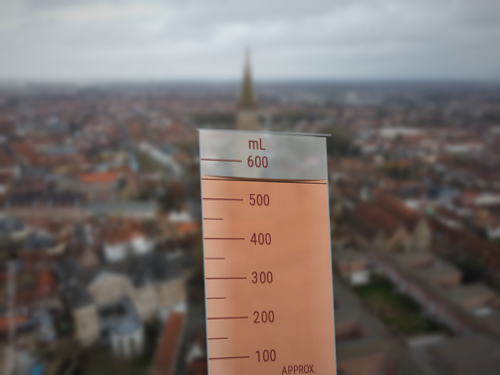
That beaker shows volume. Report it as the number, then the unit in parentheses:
550 (mL)
